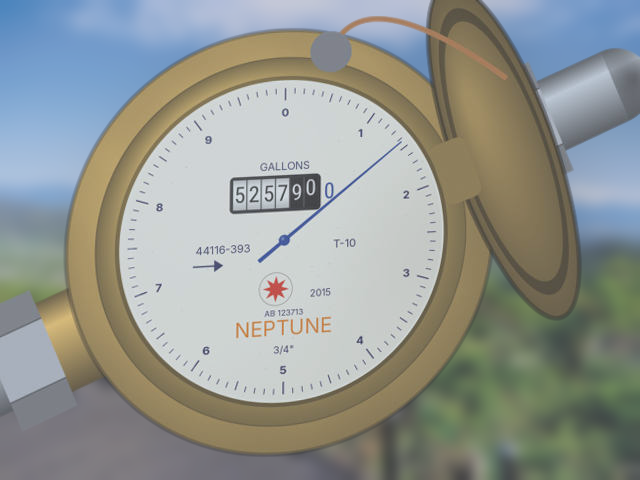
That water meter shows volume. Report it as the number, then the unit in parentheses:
5257901.4 (gal)
